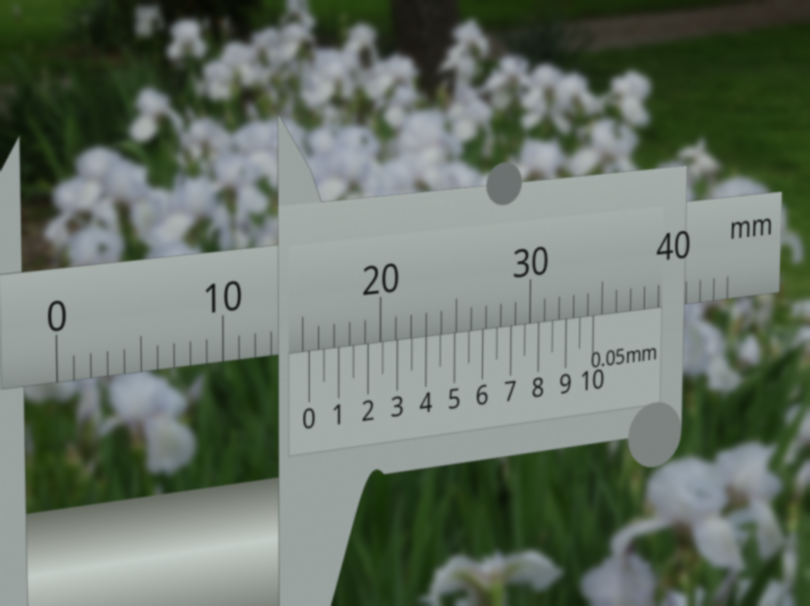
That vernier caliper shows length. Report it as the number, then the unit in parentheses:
15.4 (mm)
